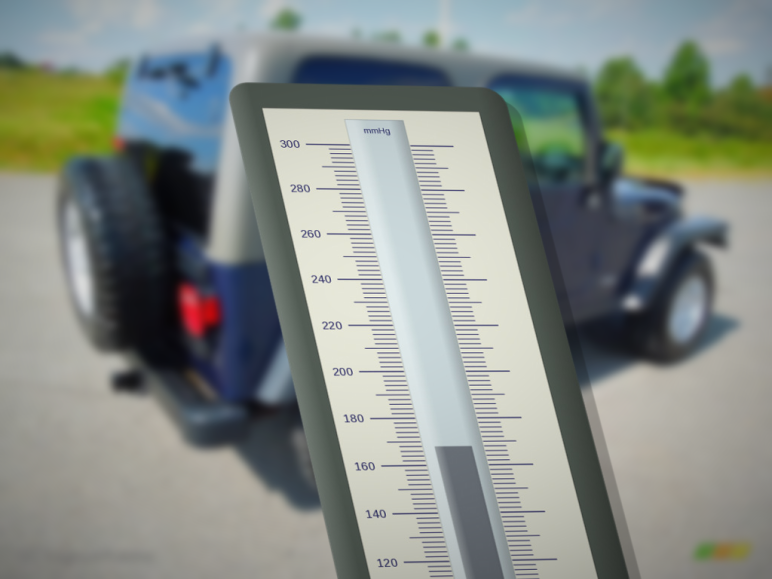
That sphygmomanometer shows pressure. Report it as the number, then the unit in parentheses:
168 (mmHg)
